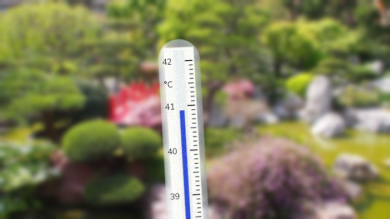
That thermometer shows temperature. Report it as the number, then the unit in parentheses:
40.9 (°C)
